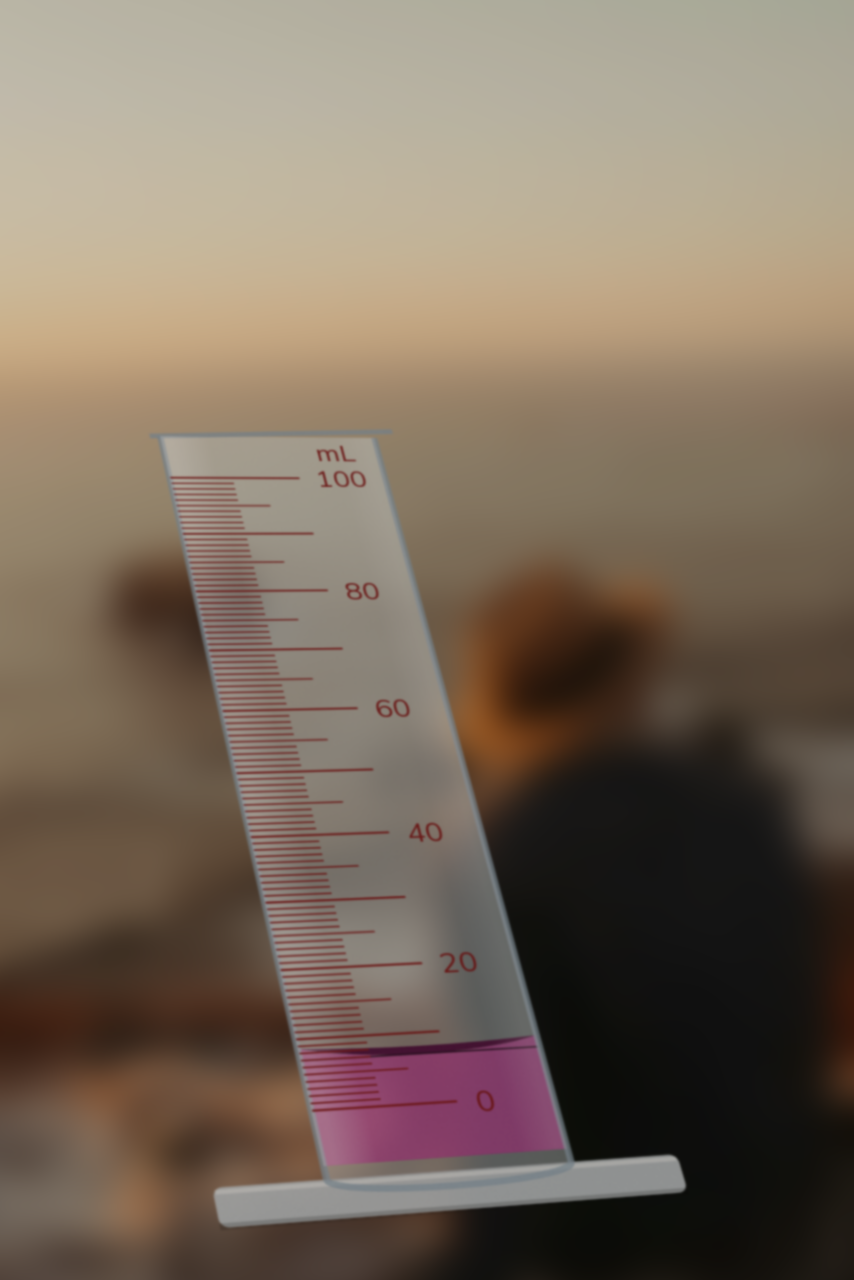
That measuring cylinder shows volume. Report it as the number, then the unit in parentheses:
7 (mL)
